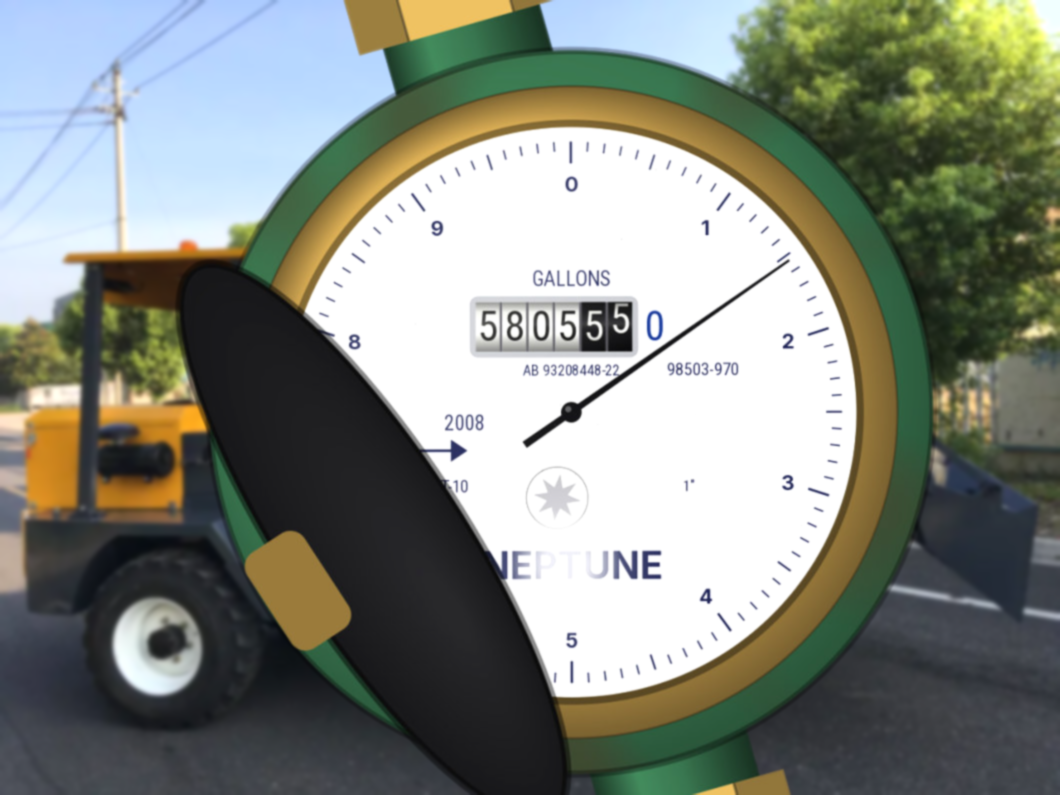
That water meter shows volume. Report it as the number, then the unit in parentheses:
5805551.5 (gal)
